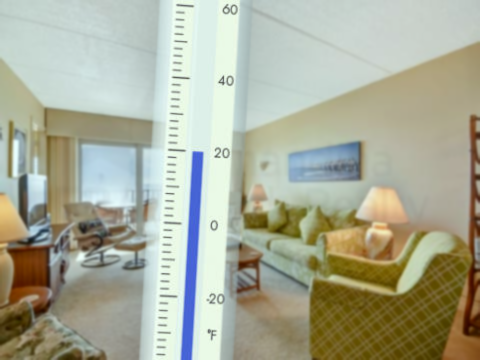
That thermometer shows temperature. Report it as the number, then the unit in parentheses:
20 (°F)
